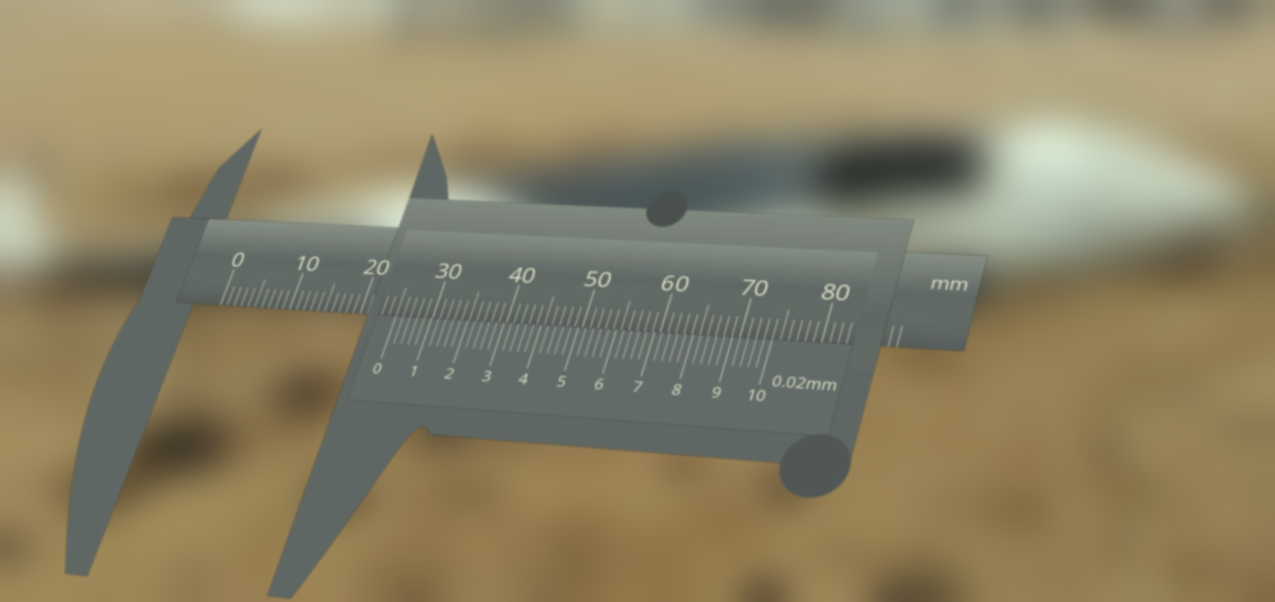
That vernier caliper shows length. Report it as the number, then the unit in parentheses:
25.0 (mm)
